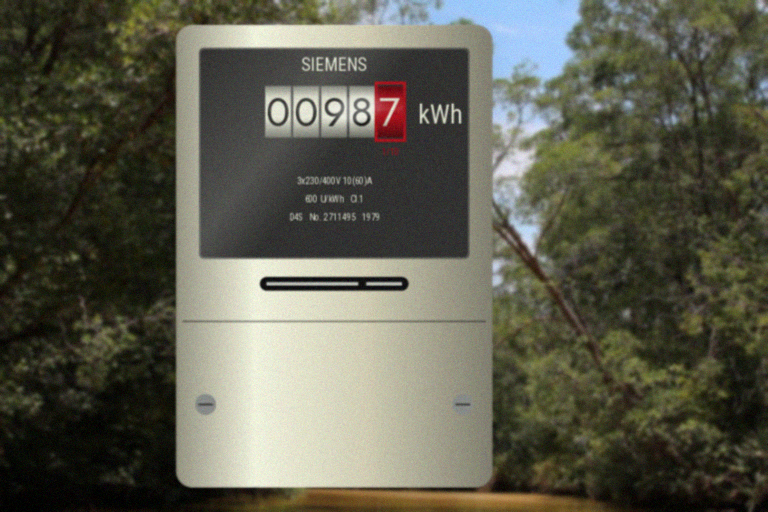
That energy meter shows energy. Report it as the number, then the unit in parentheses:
98.7 (kWh)
